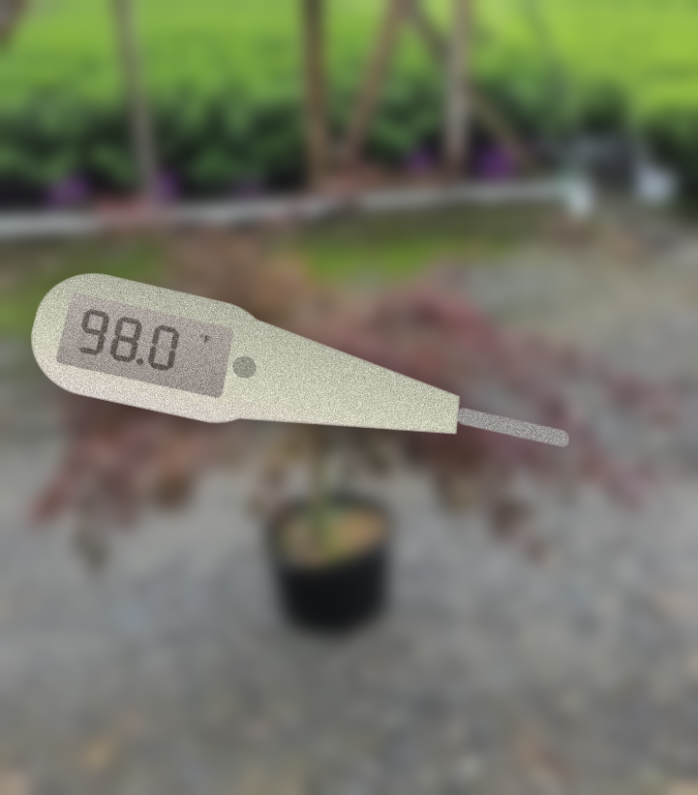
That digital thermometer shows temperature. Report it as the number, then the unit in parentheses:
98.0 (°F)
